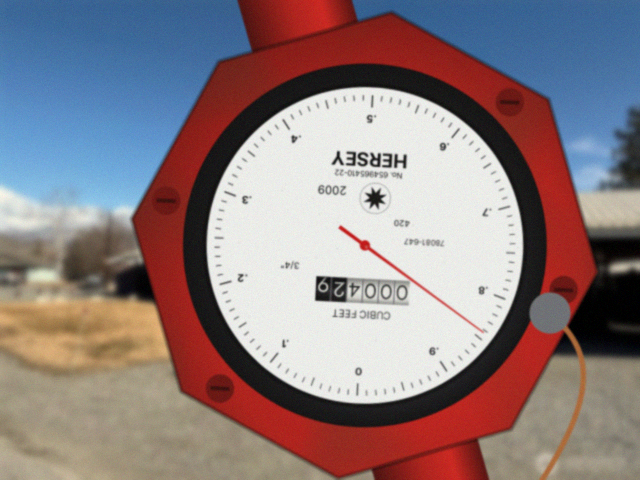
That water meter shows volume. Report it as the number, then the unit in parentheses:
428.84 (ft³)
